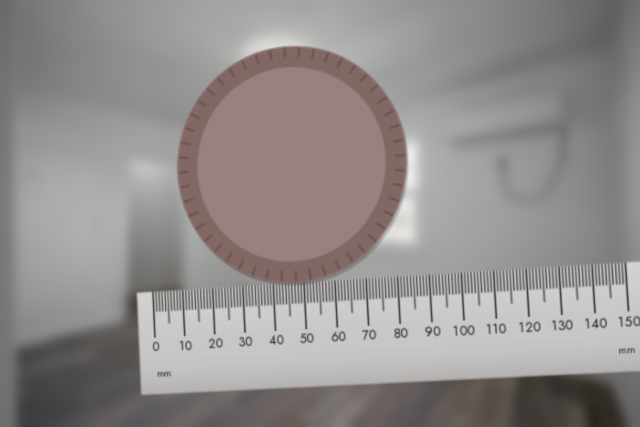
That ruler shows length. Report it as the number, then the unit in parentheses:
75 (mm)
